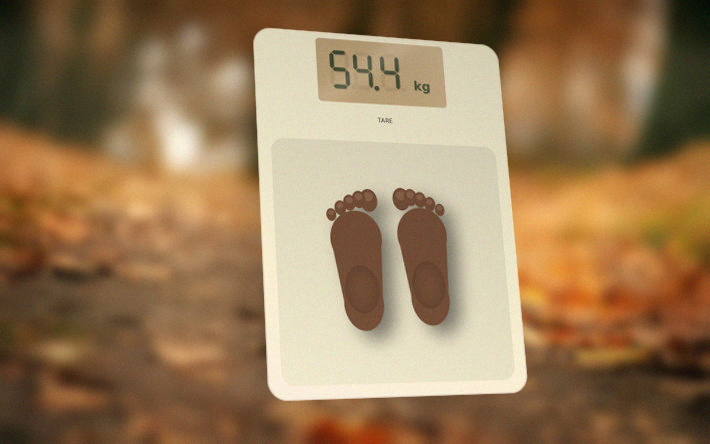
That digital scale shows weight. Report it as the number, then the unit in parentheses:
54.4 (kg)
